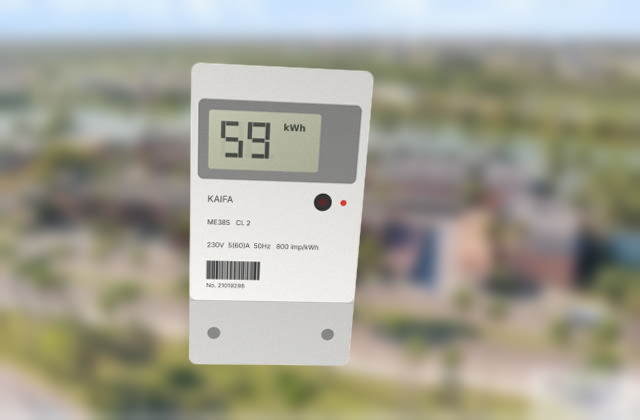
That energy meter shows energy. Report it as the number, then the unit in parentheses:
59 (kWh)
